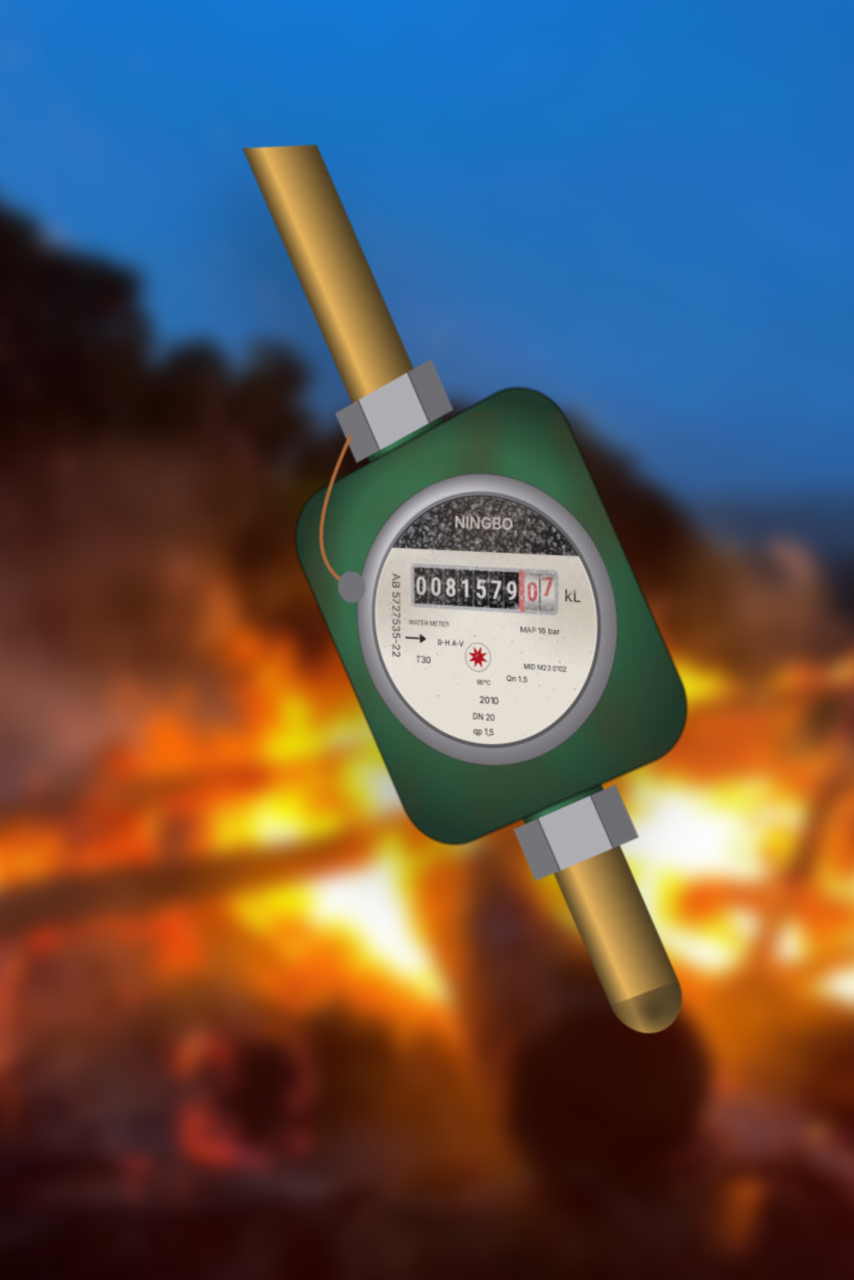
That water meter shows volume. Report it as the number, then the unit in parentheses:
81579.07 (kL)
